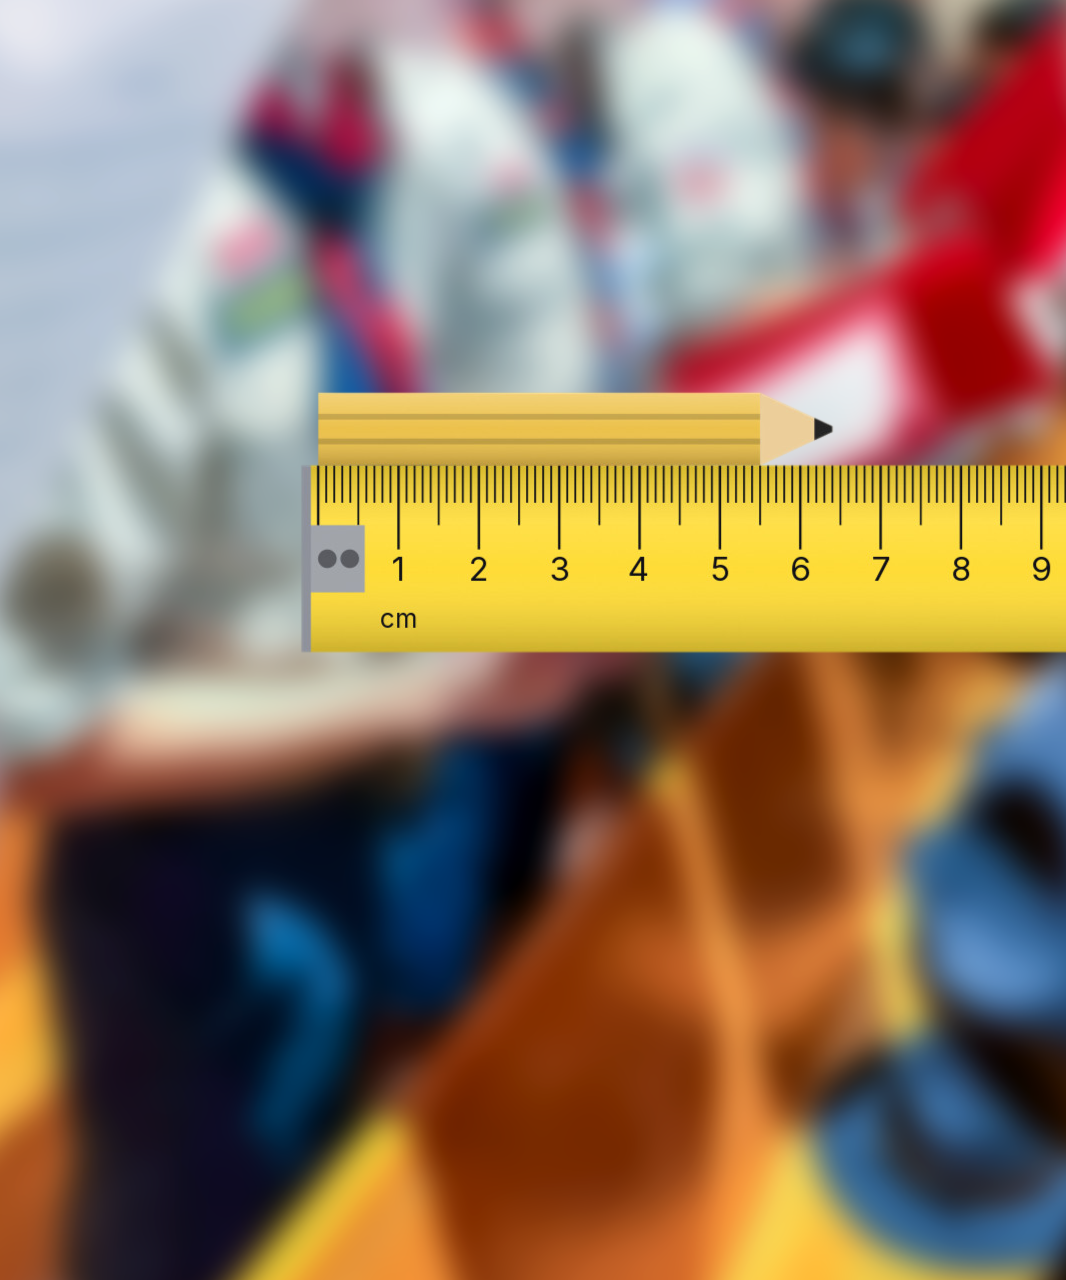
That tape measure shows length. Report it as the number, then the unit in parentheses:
6.4 (cm)
